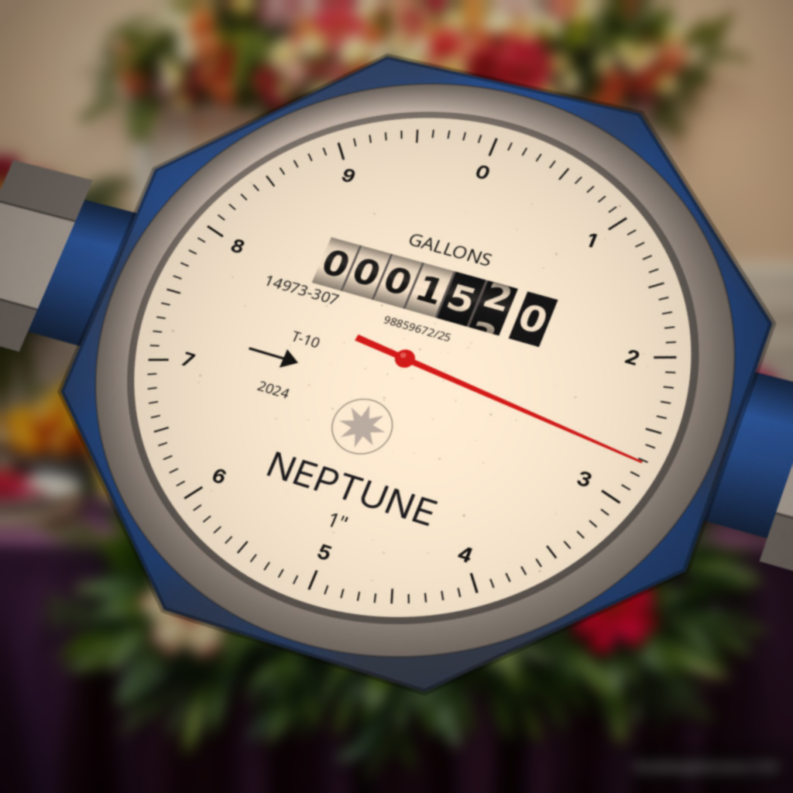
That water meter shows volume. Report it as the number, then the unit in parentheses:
1522.7 (gal)
